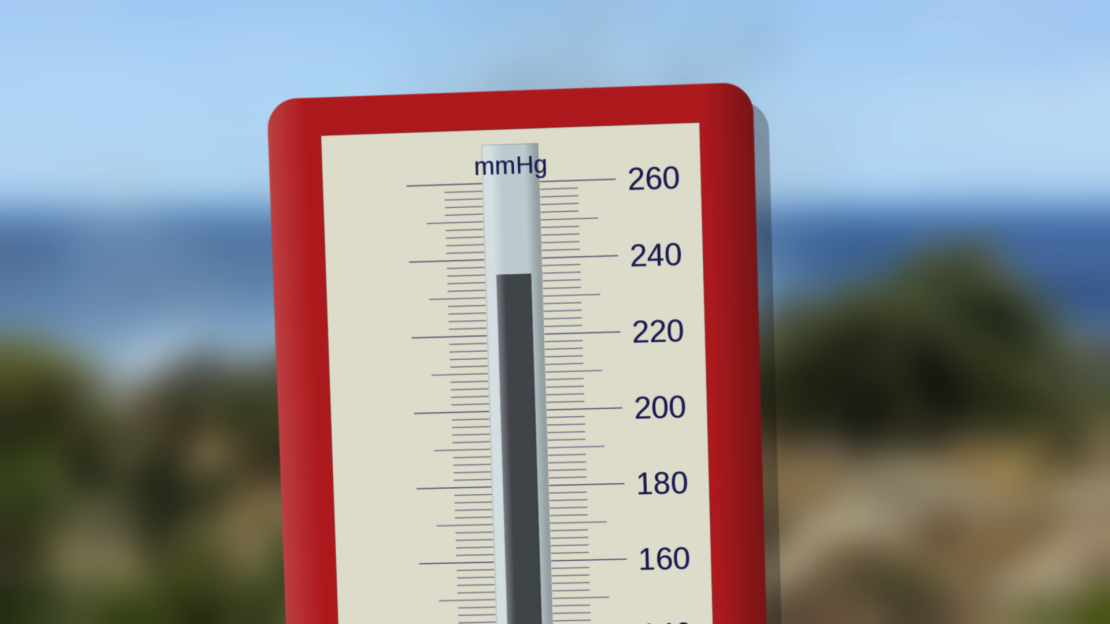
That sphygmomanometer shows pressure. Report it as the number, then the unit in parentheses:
236 (mmHg)
